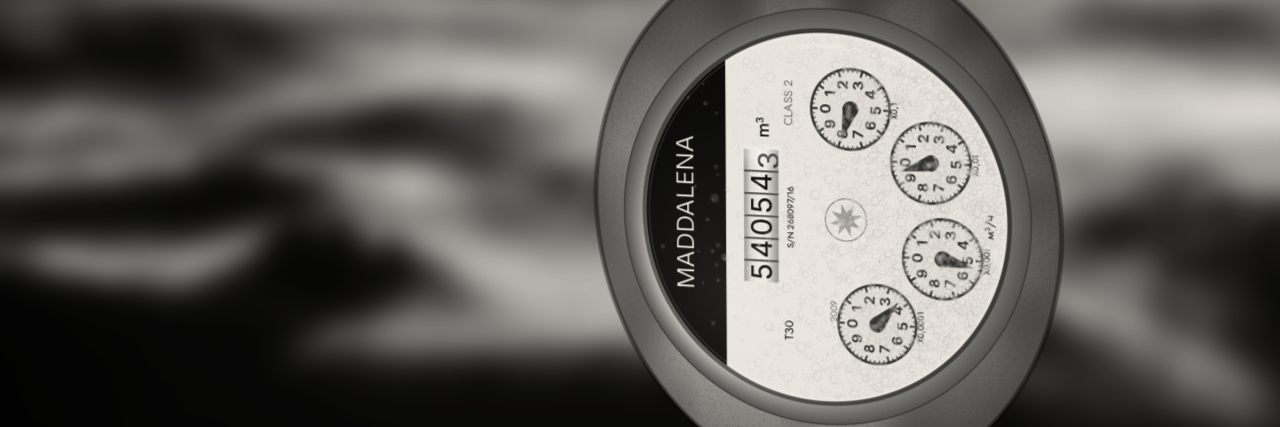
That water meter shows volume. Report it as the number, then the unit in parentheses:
540542.7953 (m³)
